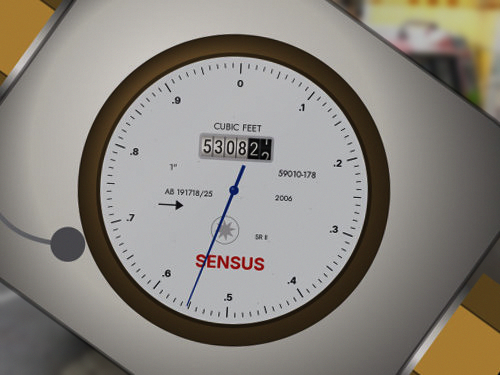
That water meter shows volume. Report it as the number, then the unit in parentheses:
530821.55 (ft³)
